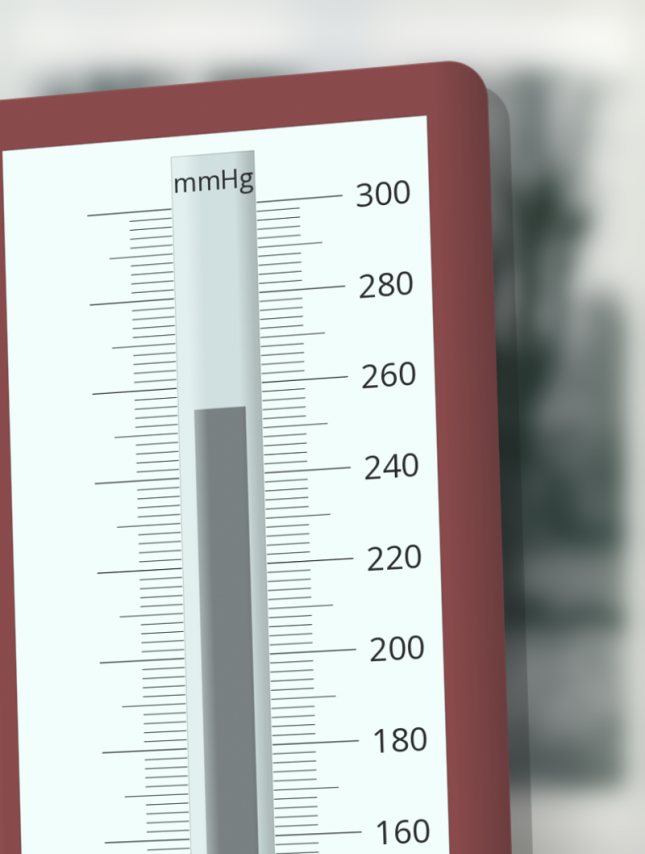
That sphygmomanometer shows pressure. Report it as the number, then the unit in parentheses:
255 (mmHg)
